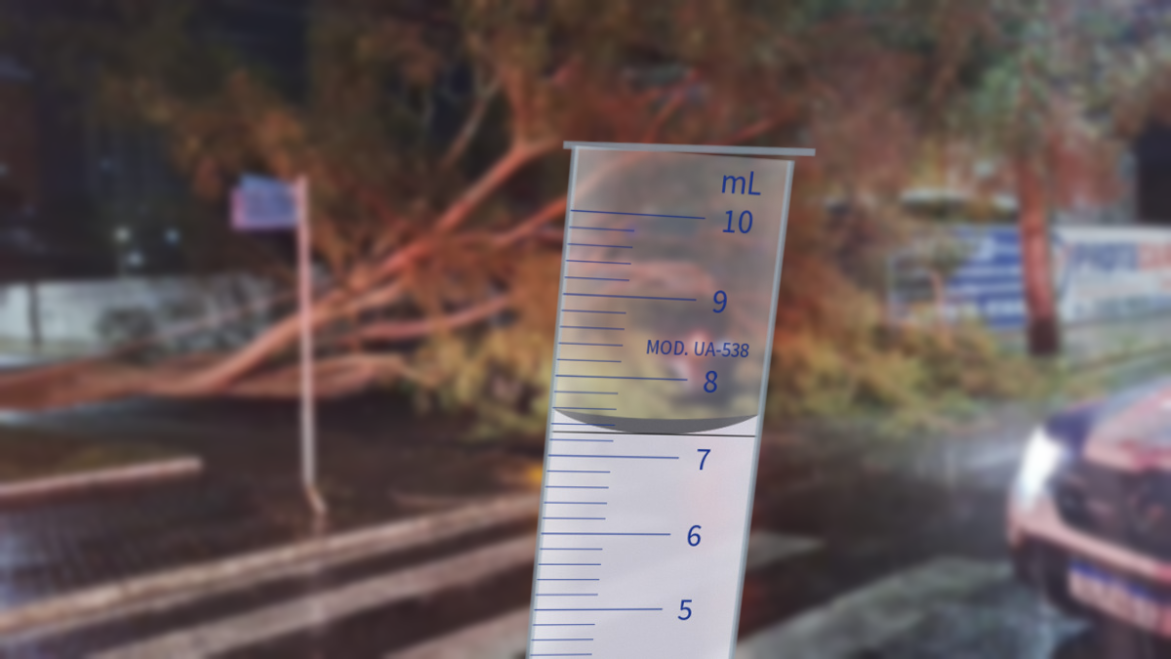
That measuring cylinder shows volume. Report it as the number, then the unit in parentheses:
7.3 (mL)
